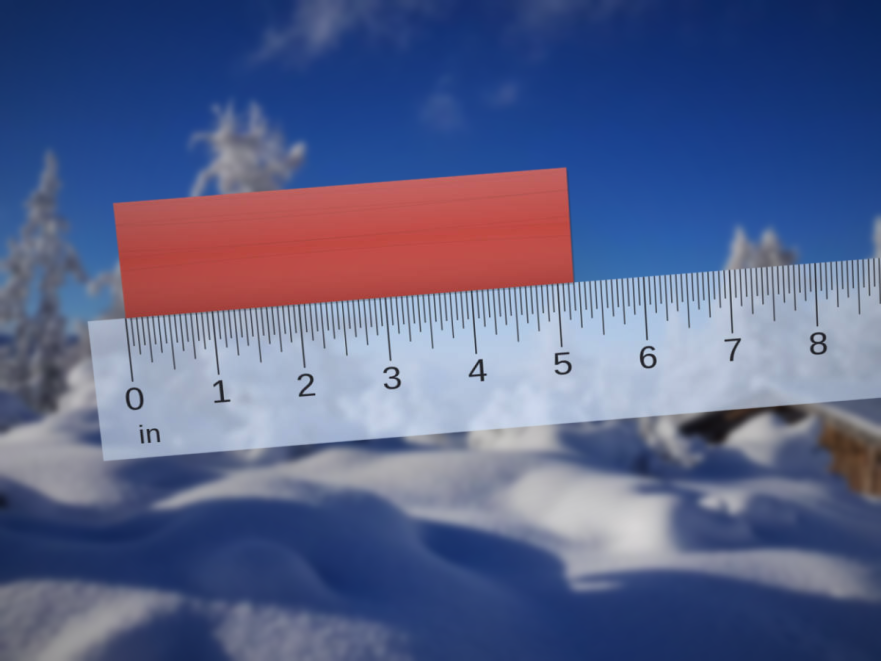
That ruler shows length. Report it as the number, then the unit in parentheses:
5.1875 (in)
